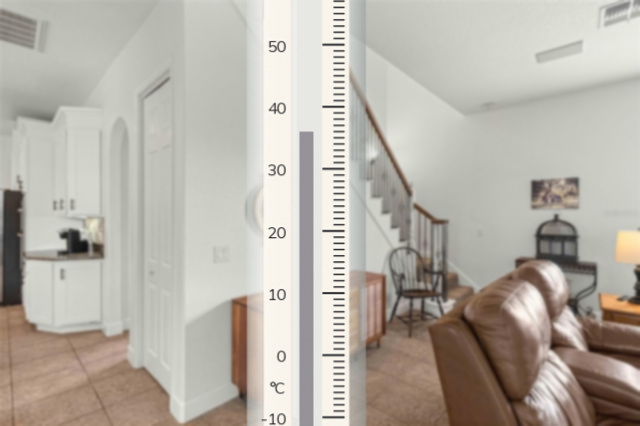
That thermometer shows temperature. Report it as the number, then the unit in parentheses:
36 (°C)
